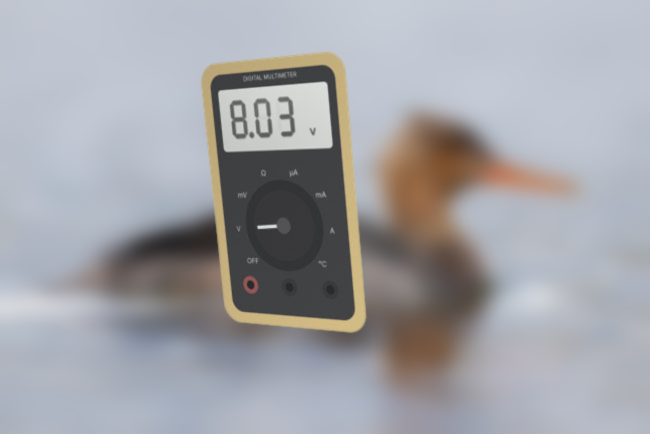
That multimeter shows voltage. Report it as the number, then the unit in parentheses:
8.03 (V)
